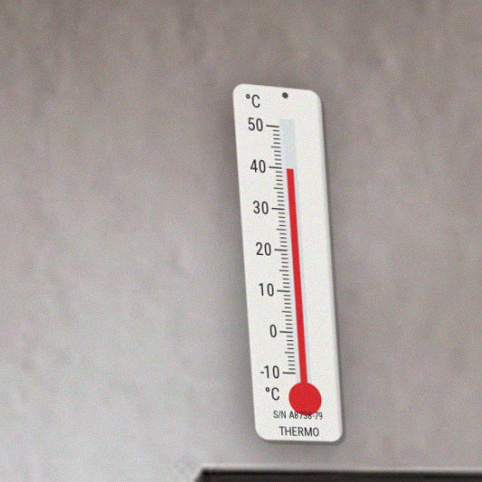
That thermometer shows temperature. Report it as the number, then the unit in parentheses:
40 (°C)
